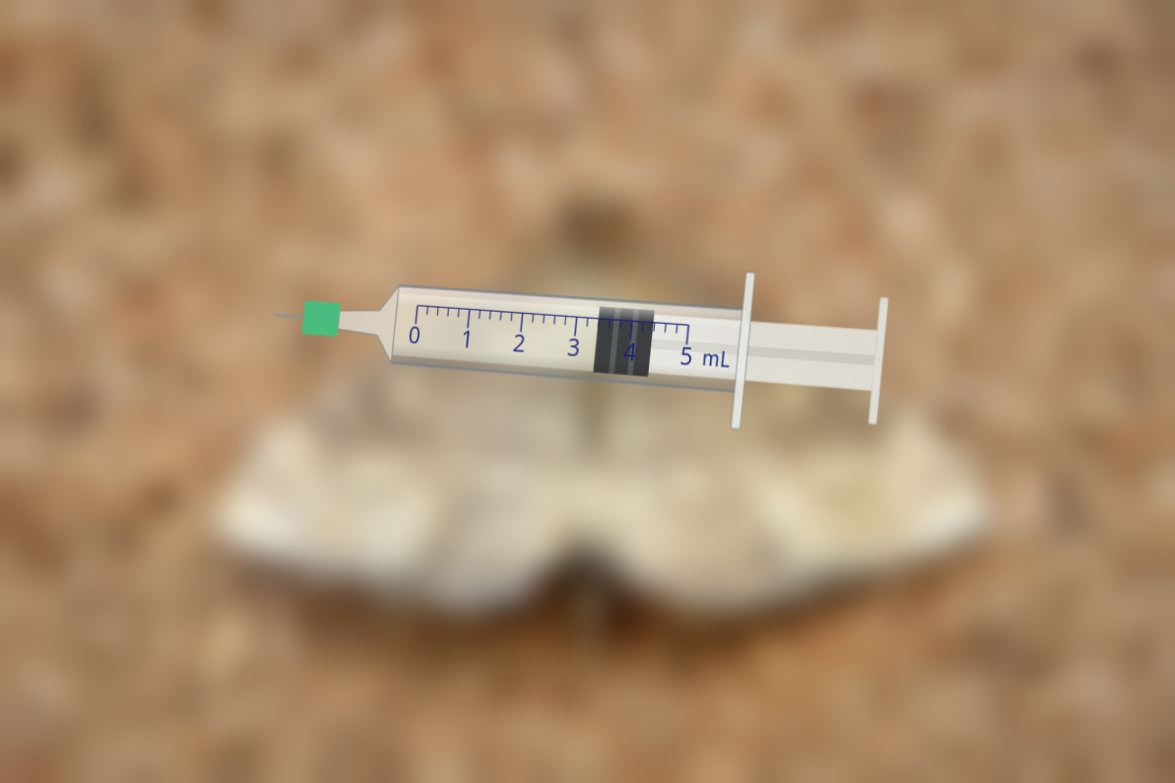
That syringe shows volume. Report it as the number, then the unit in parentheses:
3.4 (mL)
